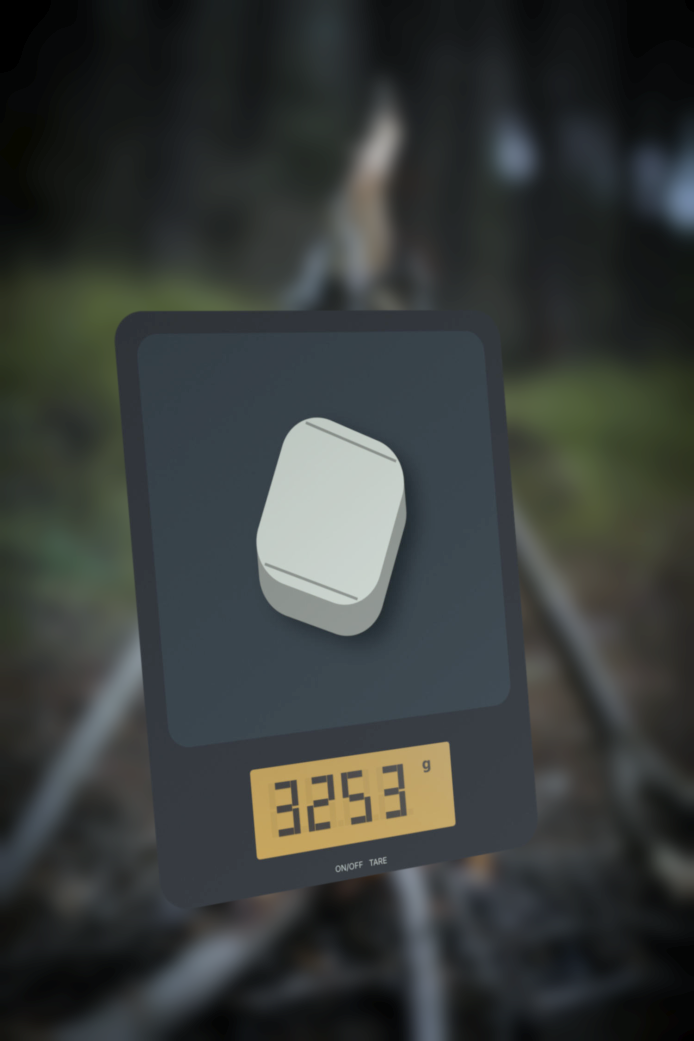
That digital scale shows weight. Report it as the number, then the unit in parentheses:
3253 (g)
